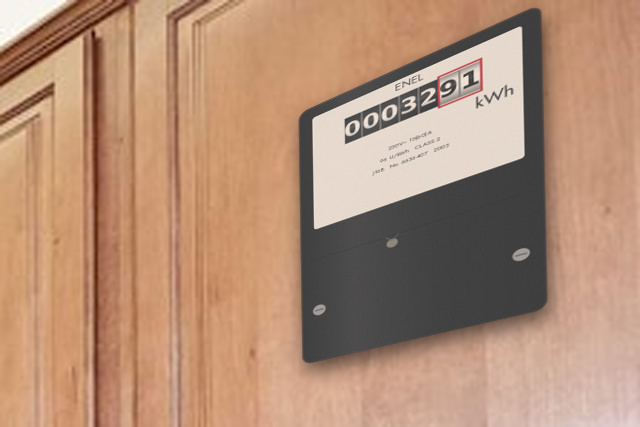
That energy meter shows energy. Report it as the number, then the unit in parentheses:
32.91 (kWh)
